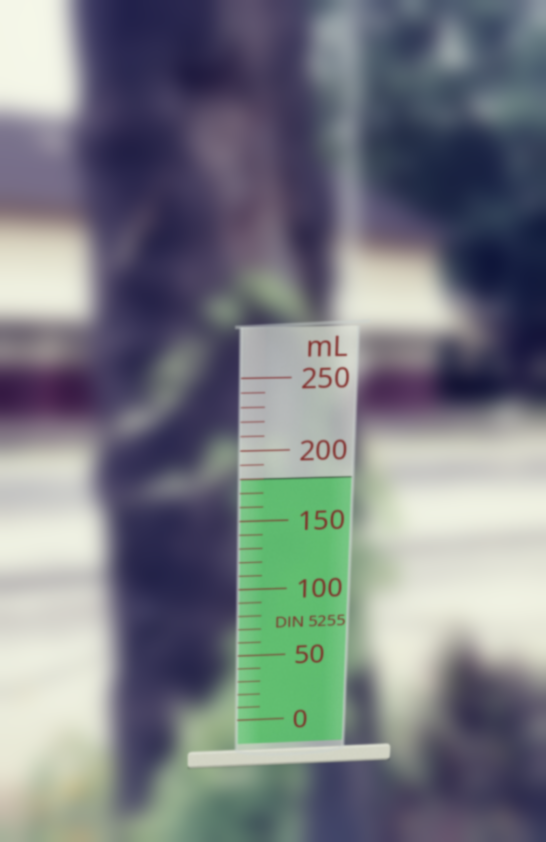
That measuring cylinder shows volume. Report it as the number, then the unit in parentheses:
180 (mL)
